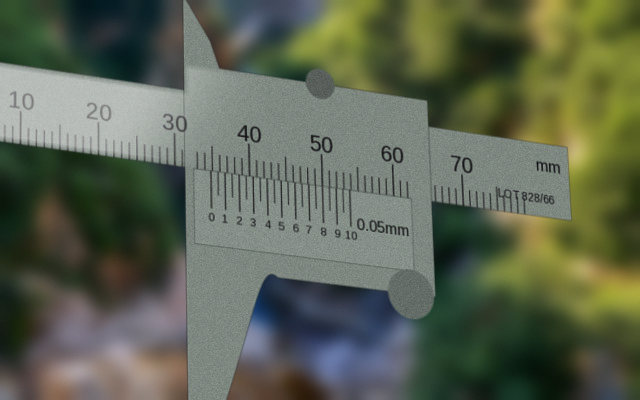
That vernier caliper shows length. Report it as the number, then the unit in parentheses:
34.8 (mm)
